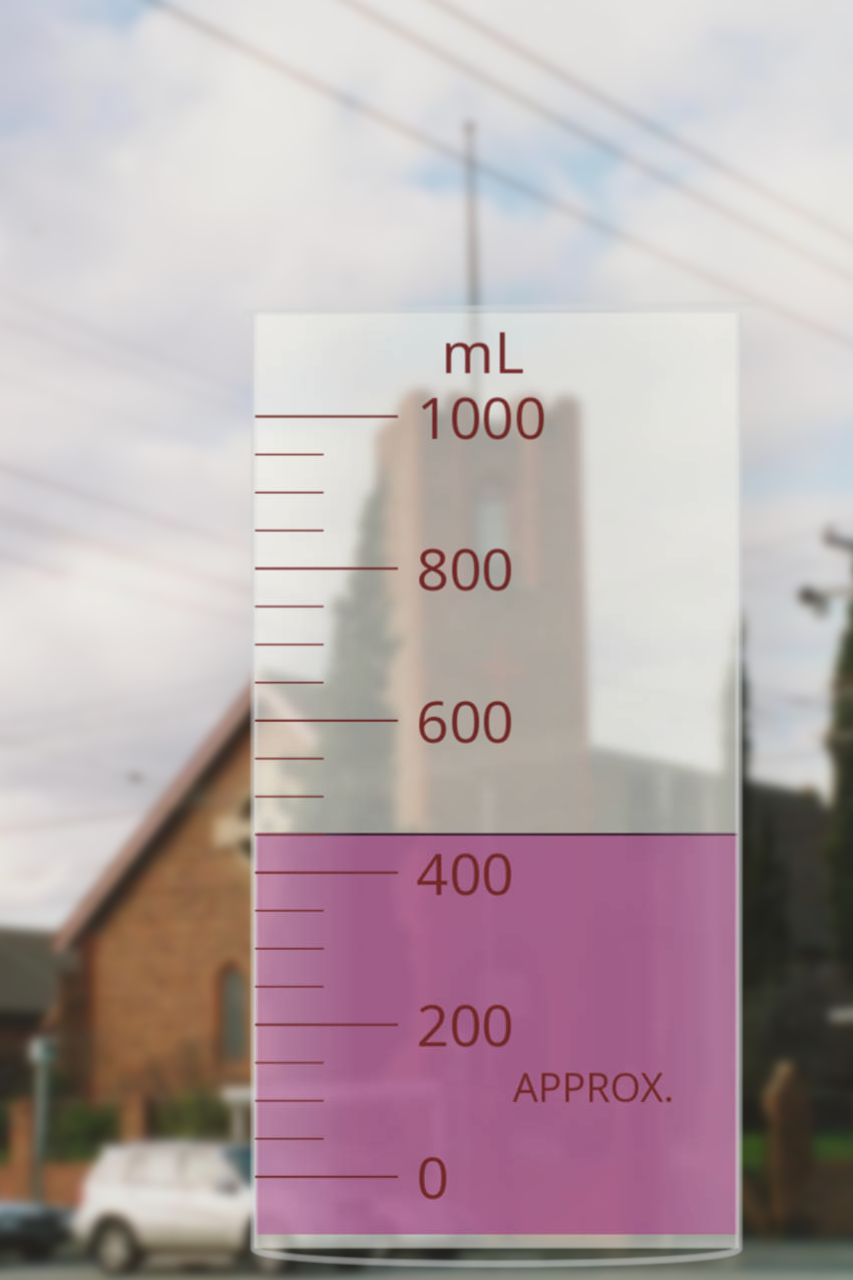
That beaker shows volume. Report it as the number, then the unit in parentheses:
450 (mL)
